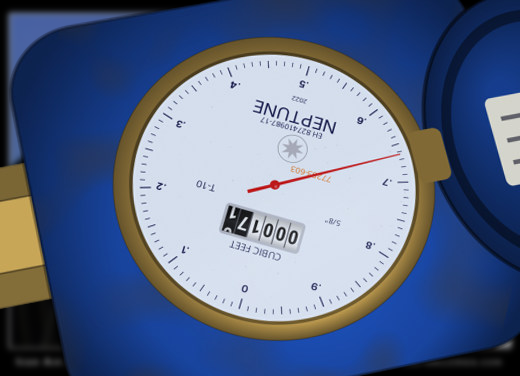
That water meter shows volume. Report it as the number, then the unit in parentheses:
170.66 (ft³)
